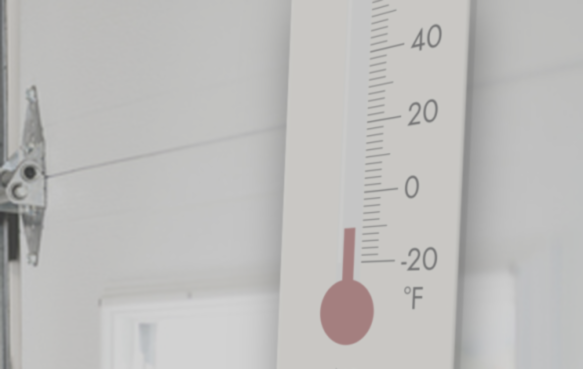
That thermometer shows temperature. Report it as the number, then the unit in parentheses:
-10 (°F)
